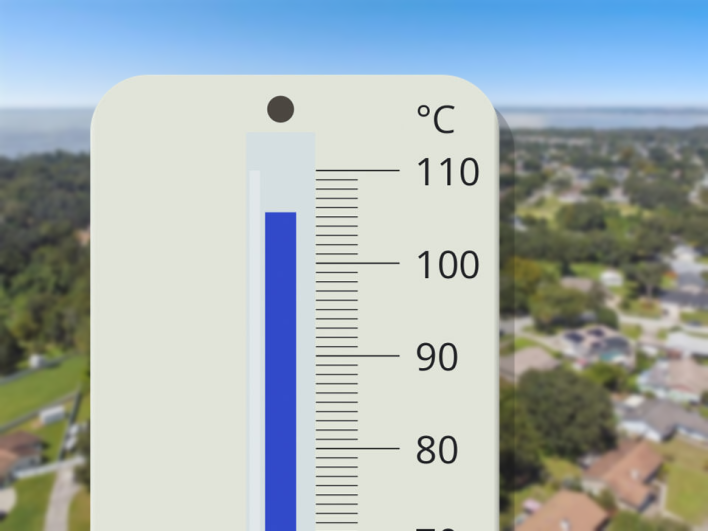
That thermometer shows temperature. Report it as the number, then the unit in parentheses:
105.5 (°C)
